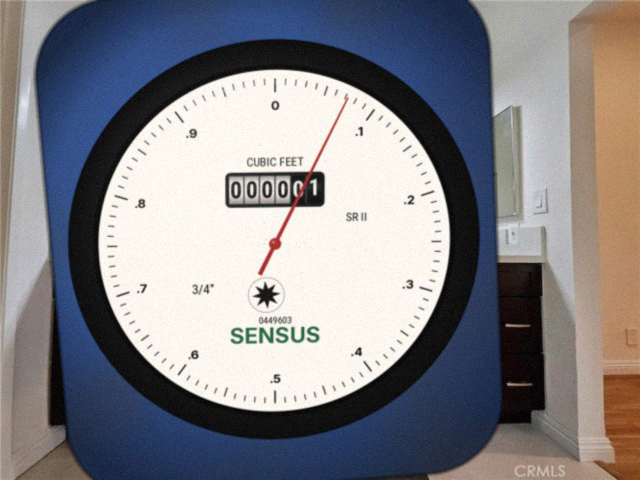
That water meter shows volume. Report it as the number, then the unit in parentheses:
1.07 (ft³)
